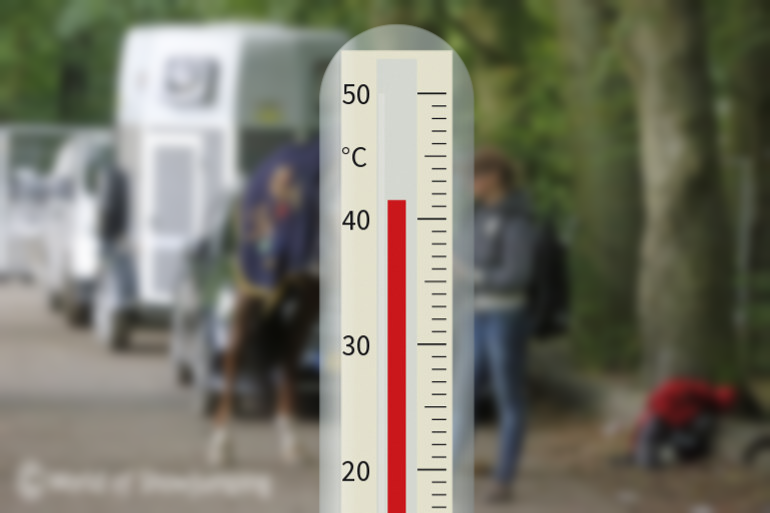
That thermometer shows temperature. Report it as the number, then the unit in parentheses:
41.5 (°C)
